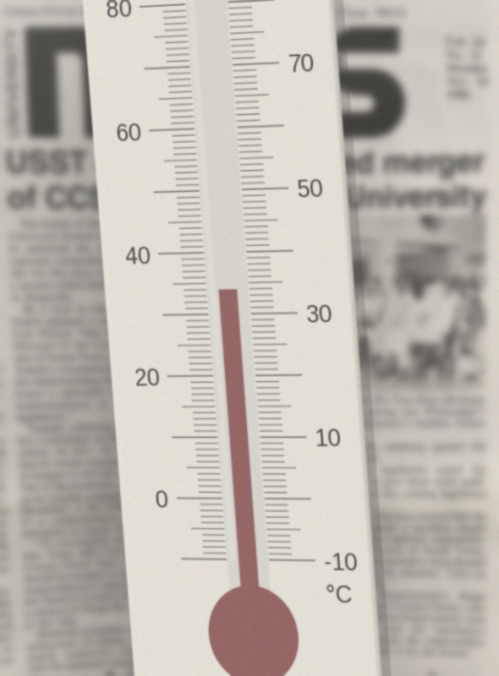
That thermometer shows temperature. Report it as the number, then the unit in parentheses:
34 (°C)
